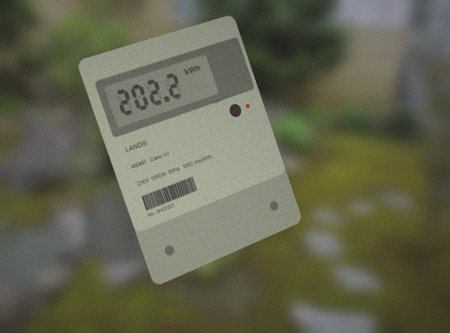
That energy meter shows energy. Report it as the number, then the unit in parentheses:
202.2 (kWh)
